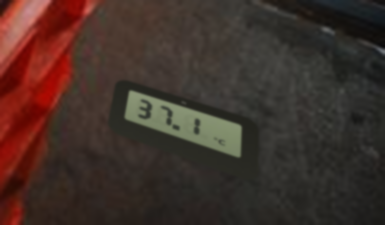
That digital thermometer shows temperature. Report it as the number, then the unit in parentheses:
37.1 (°C)
